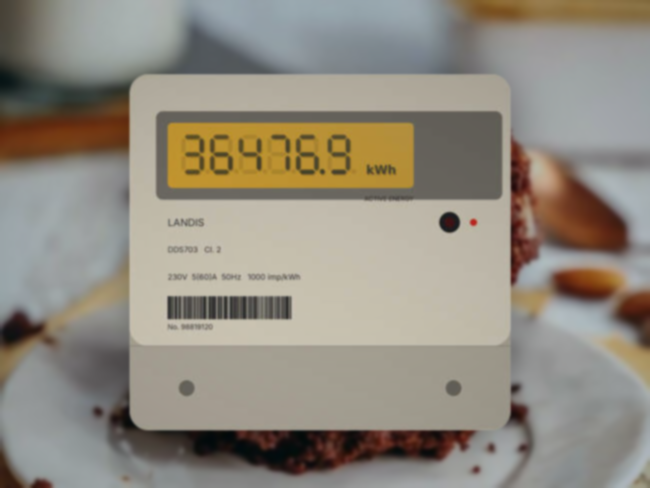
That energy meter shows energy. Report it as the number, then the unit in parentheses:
36476.9 (kWh)
